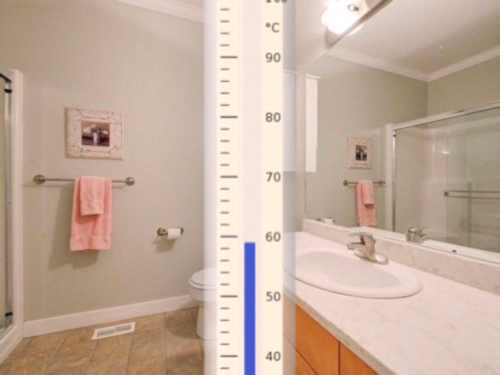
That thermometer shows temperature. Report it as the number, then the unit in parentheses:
59 (°C)
